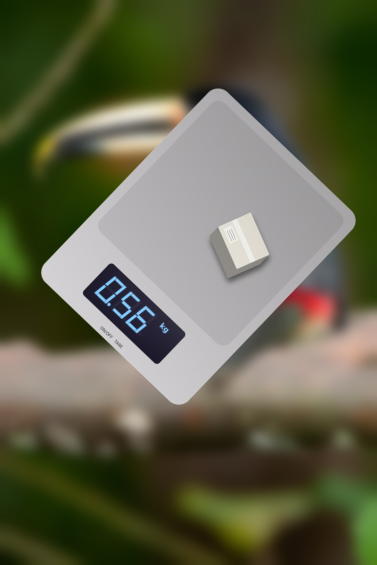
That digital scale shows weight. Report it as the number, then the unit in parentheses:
0.56 (kg)
